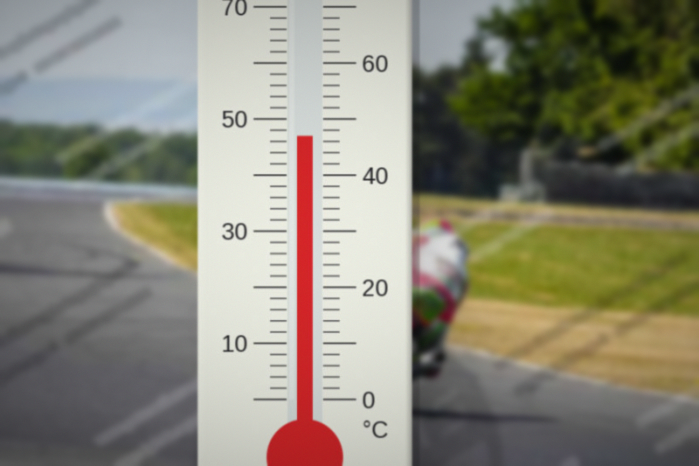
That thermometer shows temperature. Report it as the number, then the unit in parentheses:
47 (°C)
